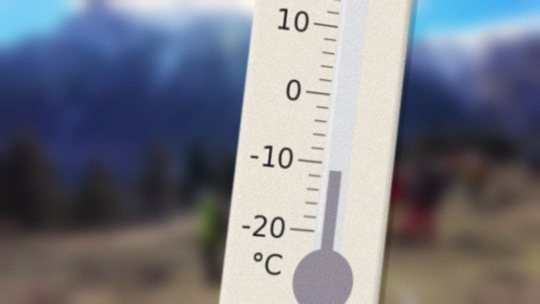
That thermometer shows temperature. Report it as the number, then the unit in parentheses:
-11 (°C)
